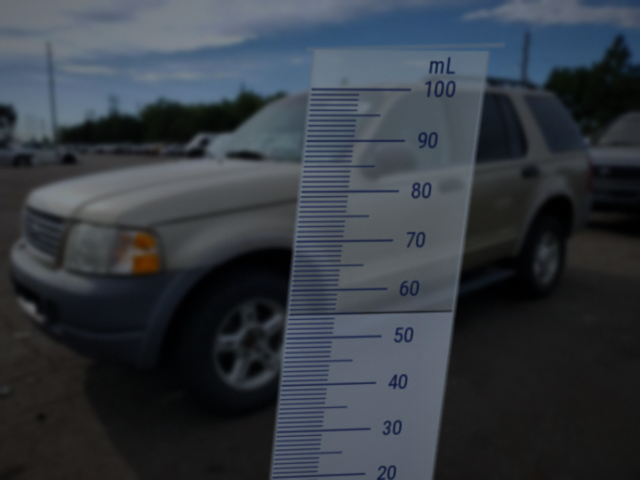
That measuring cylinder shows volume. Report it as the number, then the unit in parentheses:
55 (mL)
